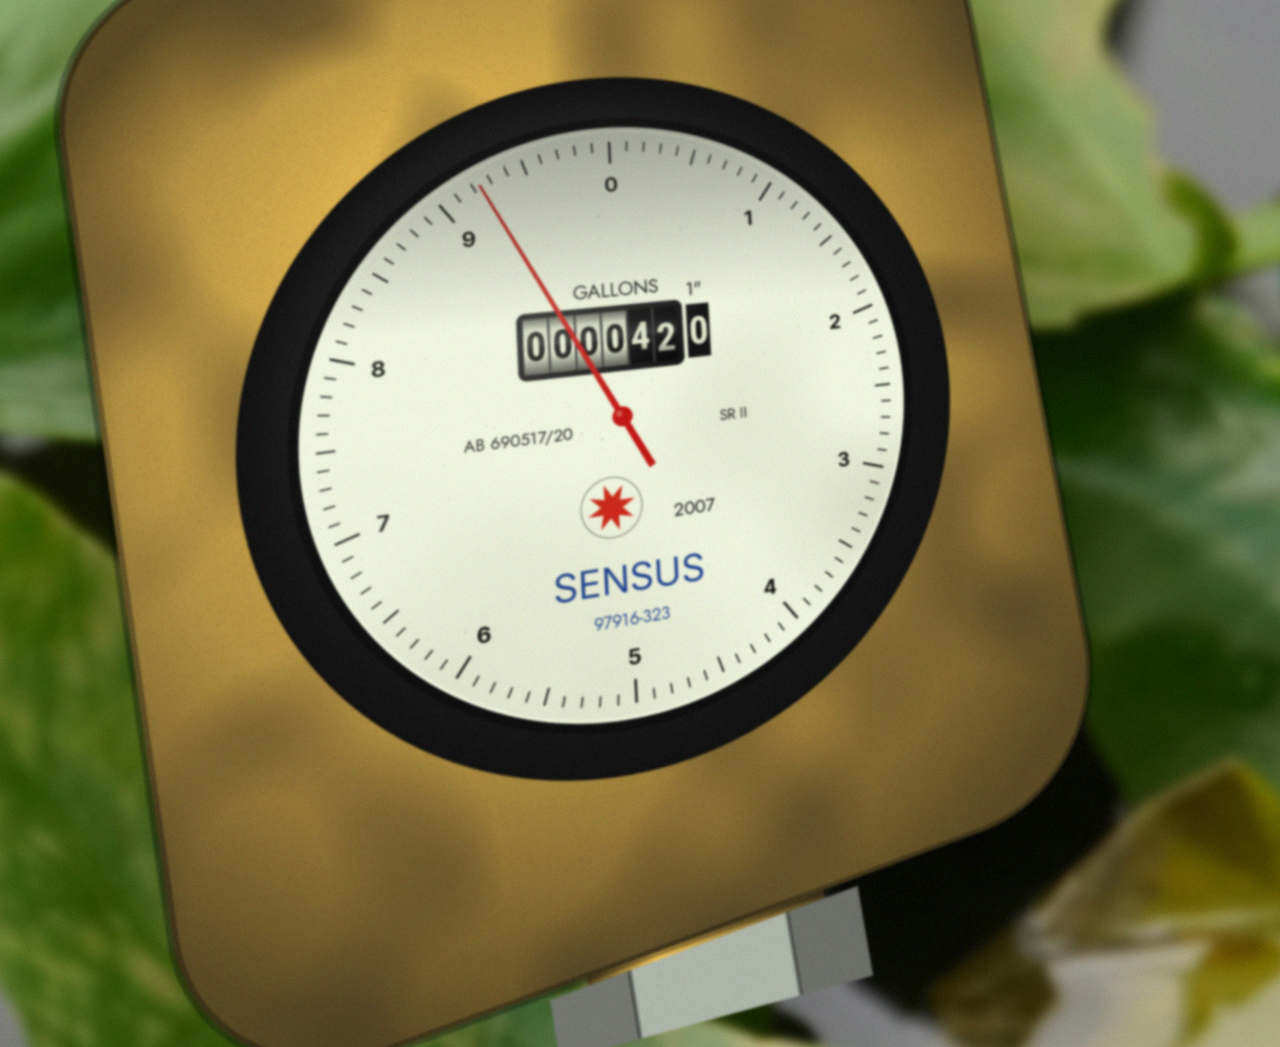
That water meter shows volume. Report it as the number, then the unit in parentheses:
419.2 (gal)
